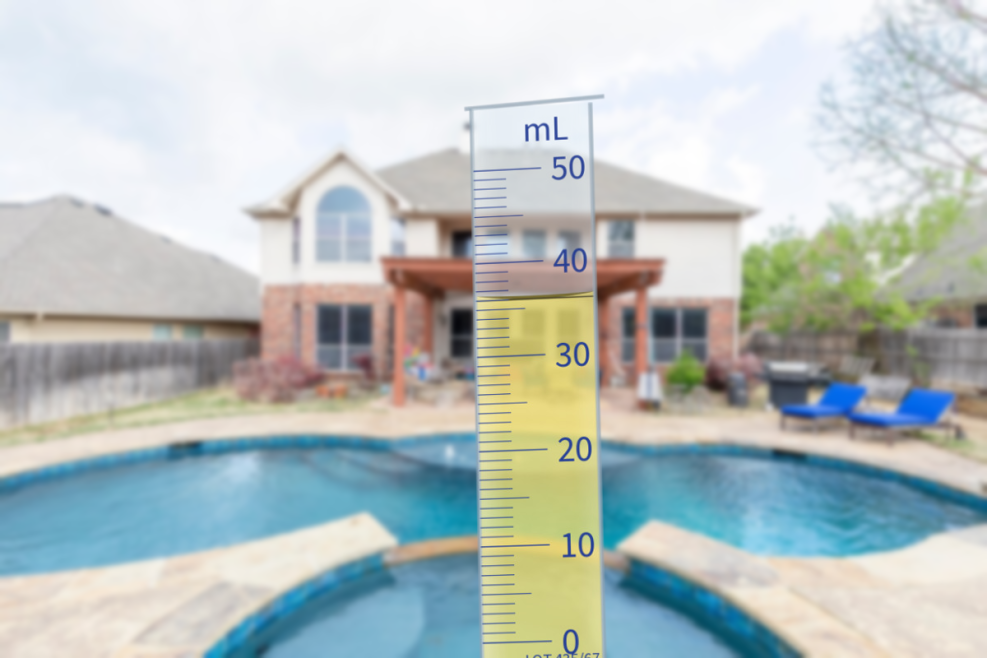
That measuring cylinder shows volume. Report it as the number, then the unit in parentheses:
36 (mL)
